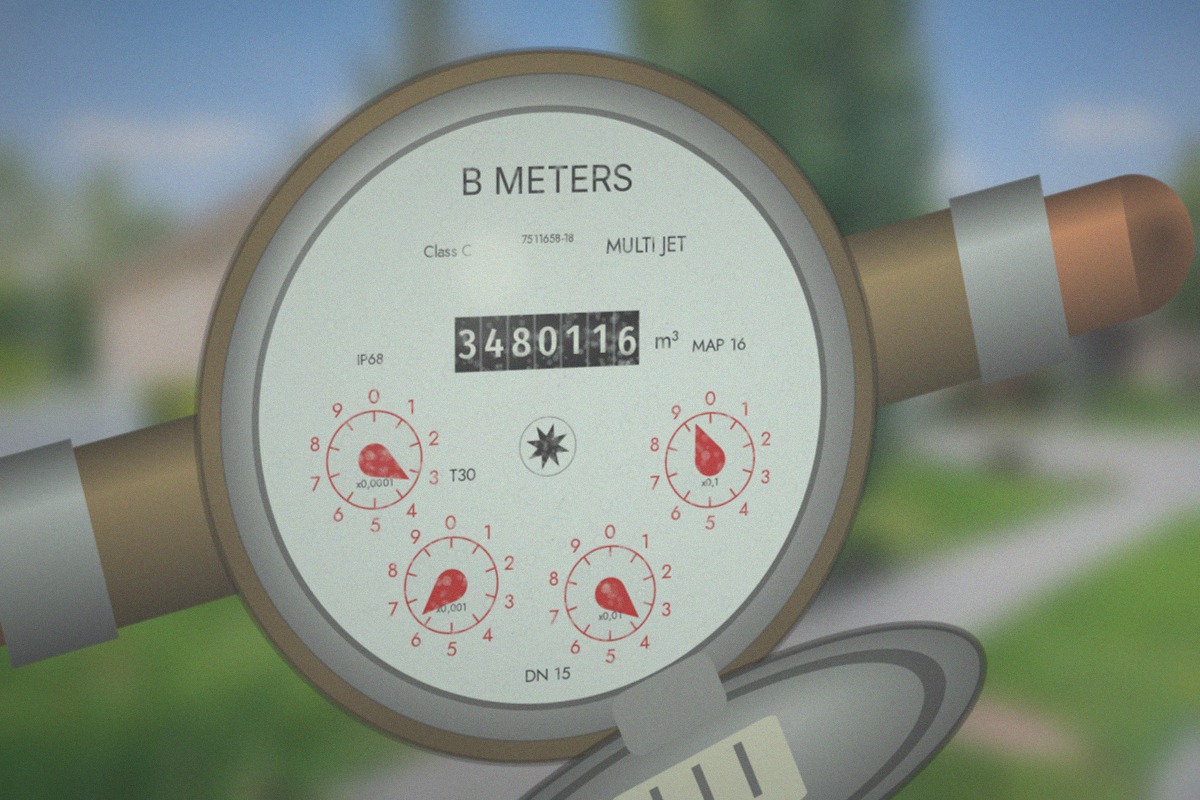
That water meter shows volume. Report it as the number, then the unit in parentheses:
3480115.9363 (m³)
